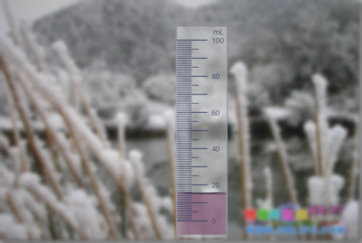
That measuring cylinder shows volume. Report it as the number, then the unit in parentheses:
15 (mL)
